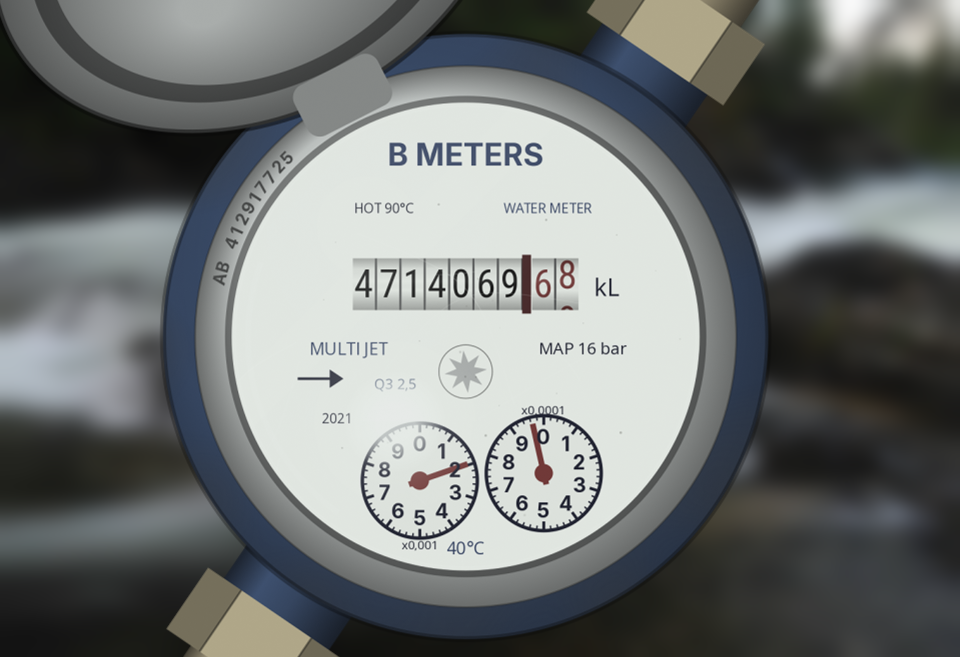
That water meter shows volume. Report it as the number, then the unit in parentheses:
4714069.6819 (kL)
